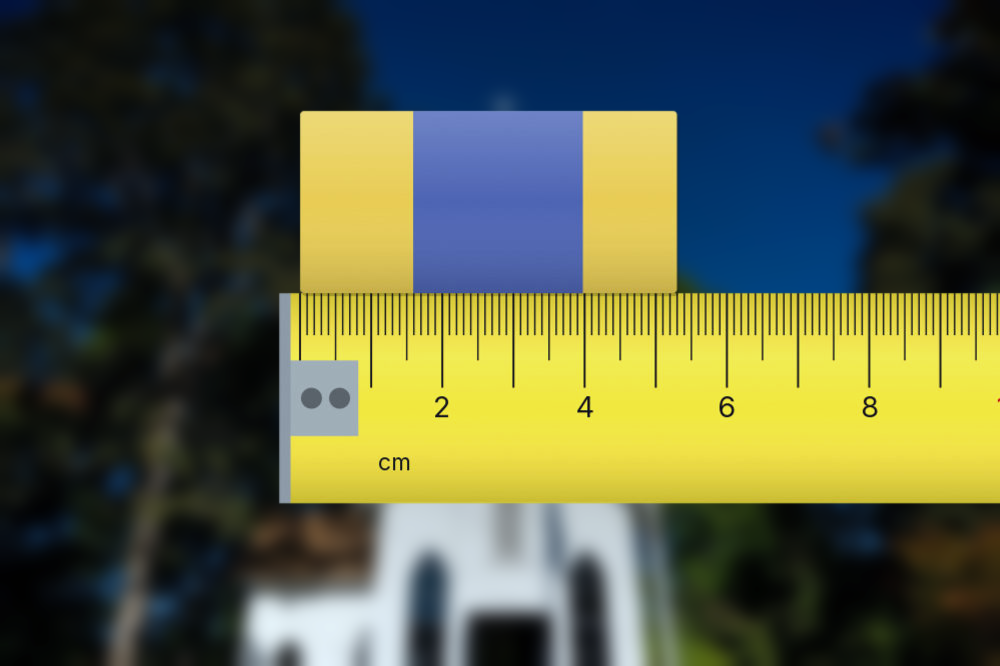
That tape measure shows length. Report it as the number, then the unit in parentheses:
5.3 (cm)
